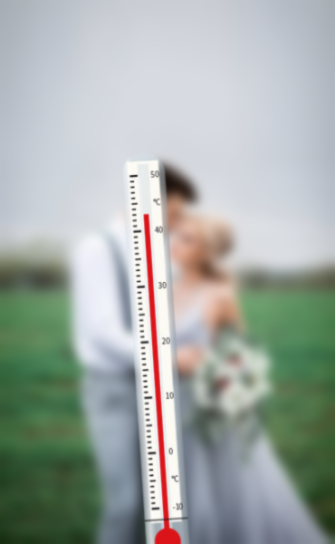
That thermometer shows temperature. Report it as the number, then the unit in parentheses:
43 (°C)
